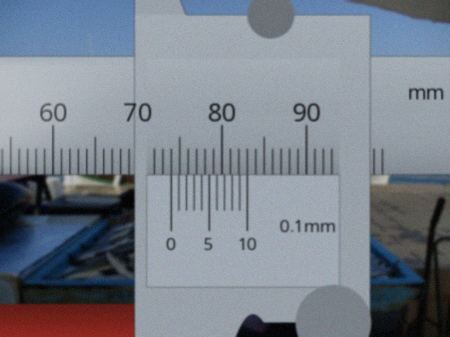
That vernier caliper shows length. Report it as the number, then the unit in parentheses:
74.0 (mm)
